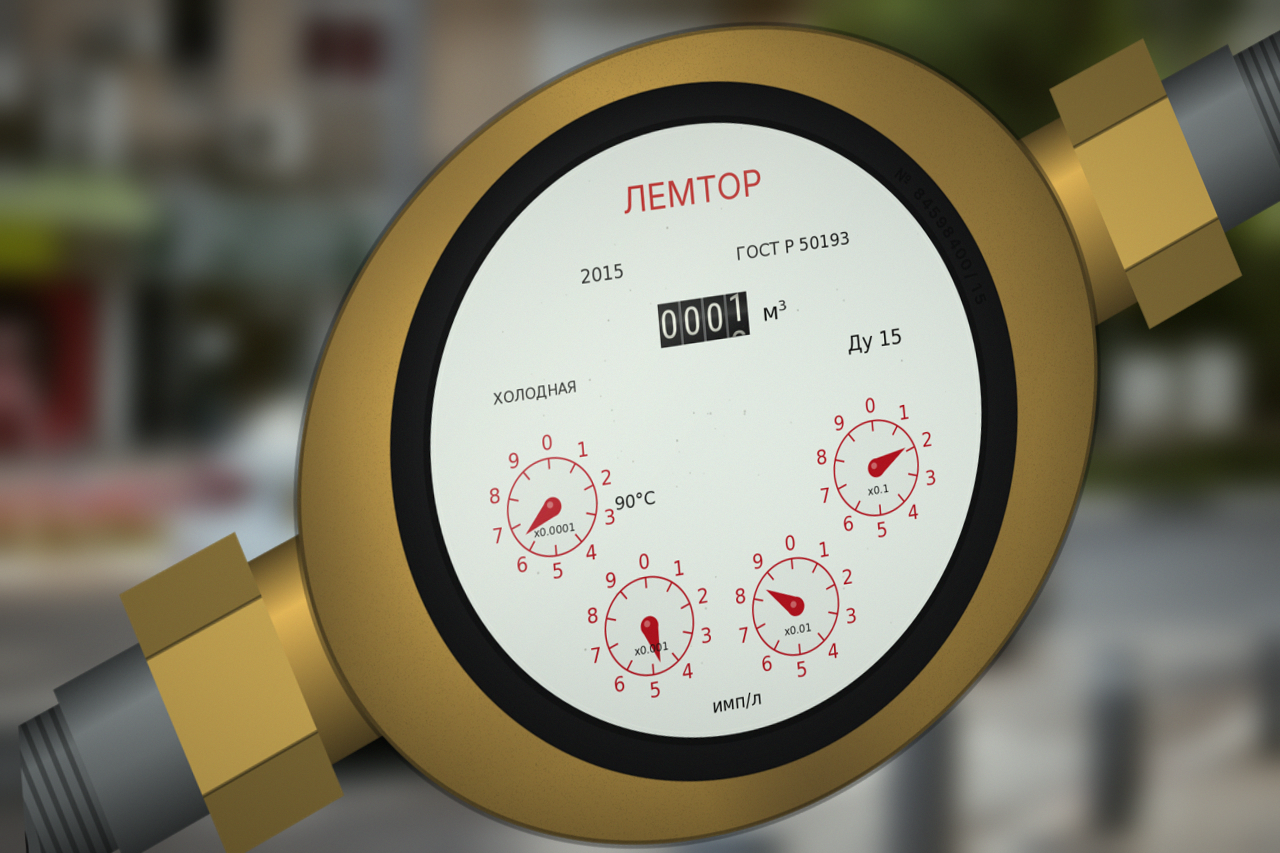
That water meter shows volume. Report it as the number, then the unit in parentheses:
1.1846 (m³)
